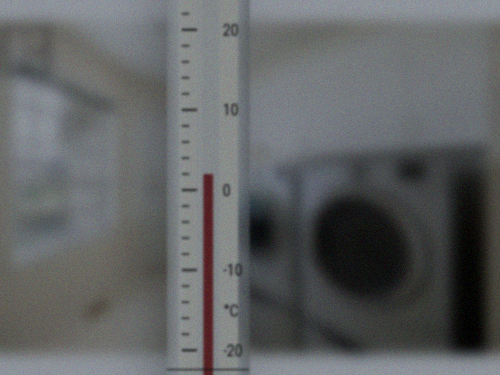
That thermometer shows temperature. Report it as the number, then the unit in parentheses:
2 (°C)
